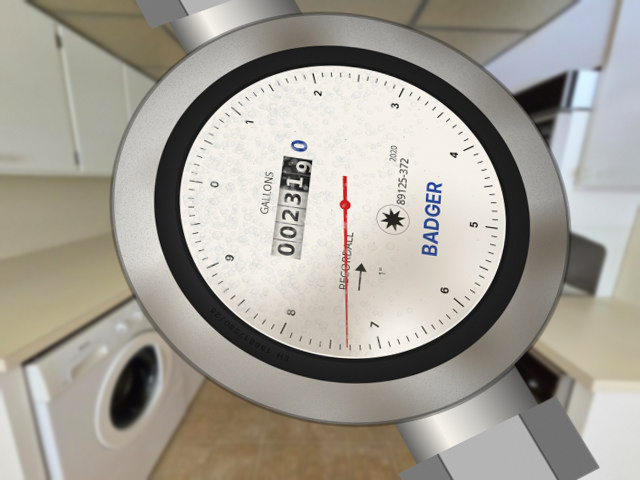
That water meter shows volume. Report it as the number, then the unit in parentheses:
23187.3 (gal)
